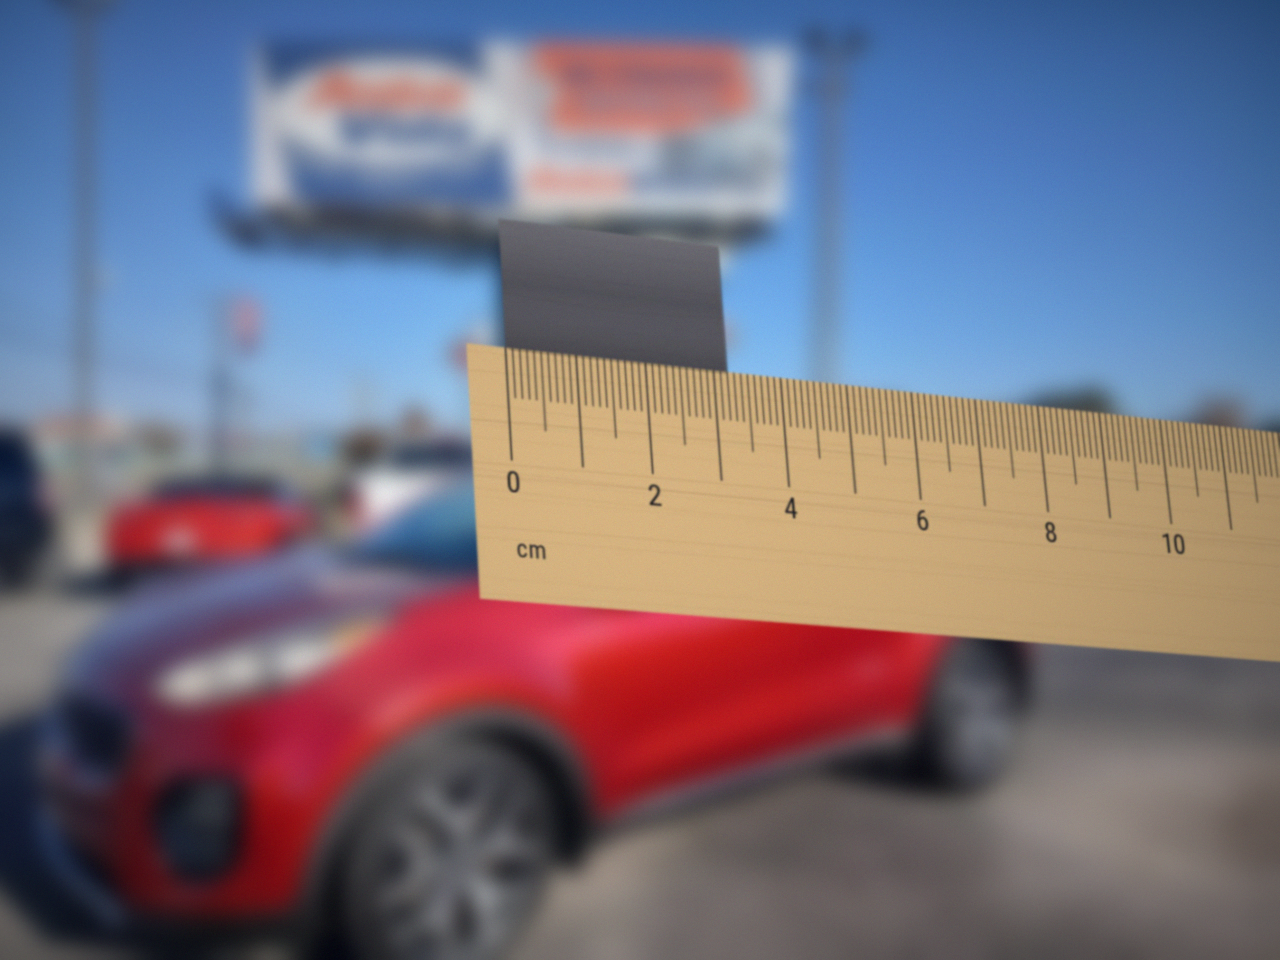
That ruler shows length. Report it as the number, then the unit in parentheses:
3.2 (cm)
